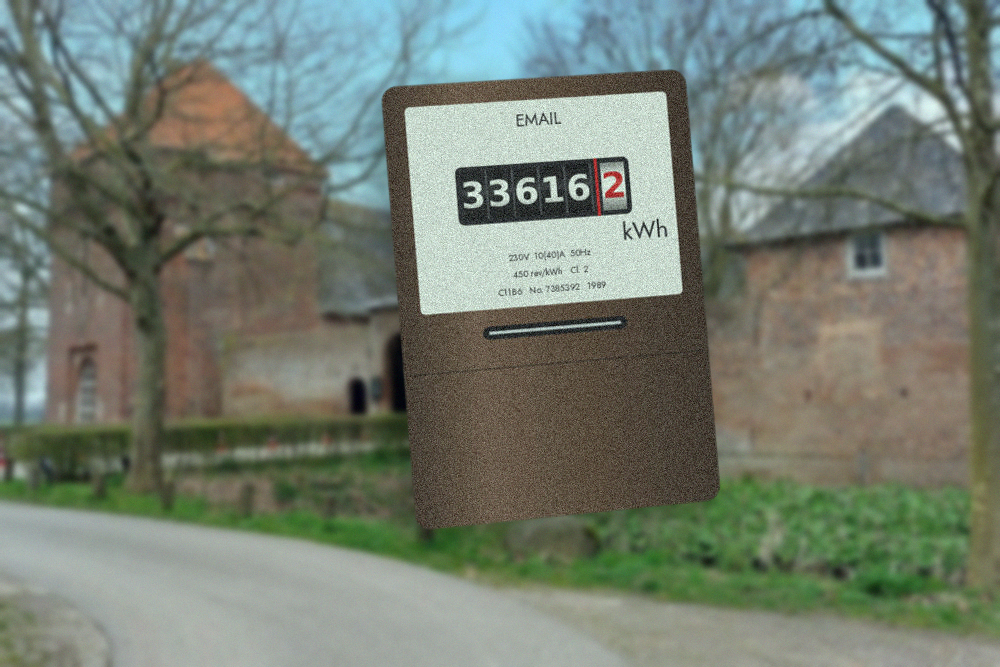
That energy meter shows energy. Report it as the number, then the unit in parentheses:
33616.2 (kWh)
